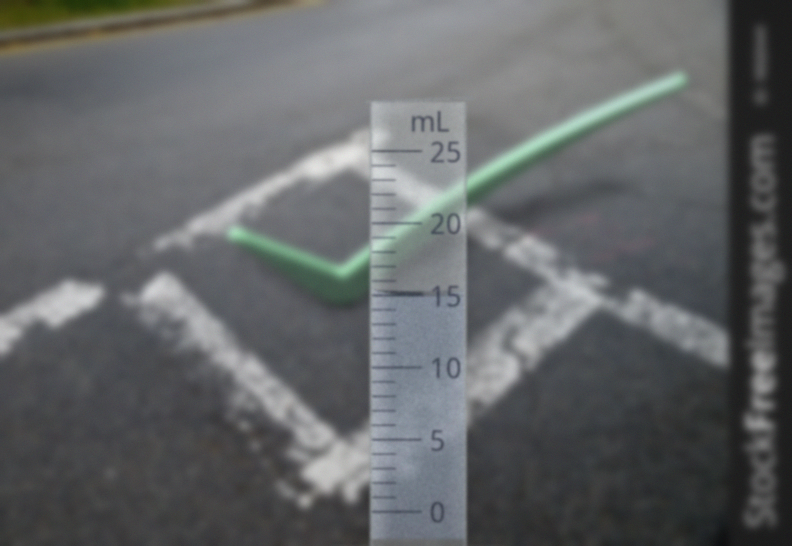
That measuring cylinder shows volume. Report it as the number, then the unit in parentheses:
15 (mL)
